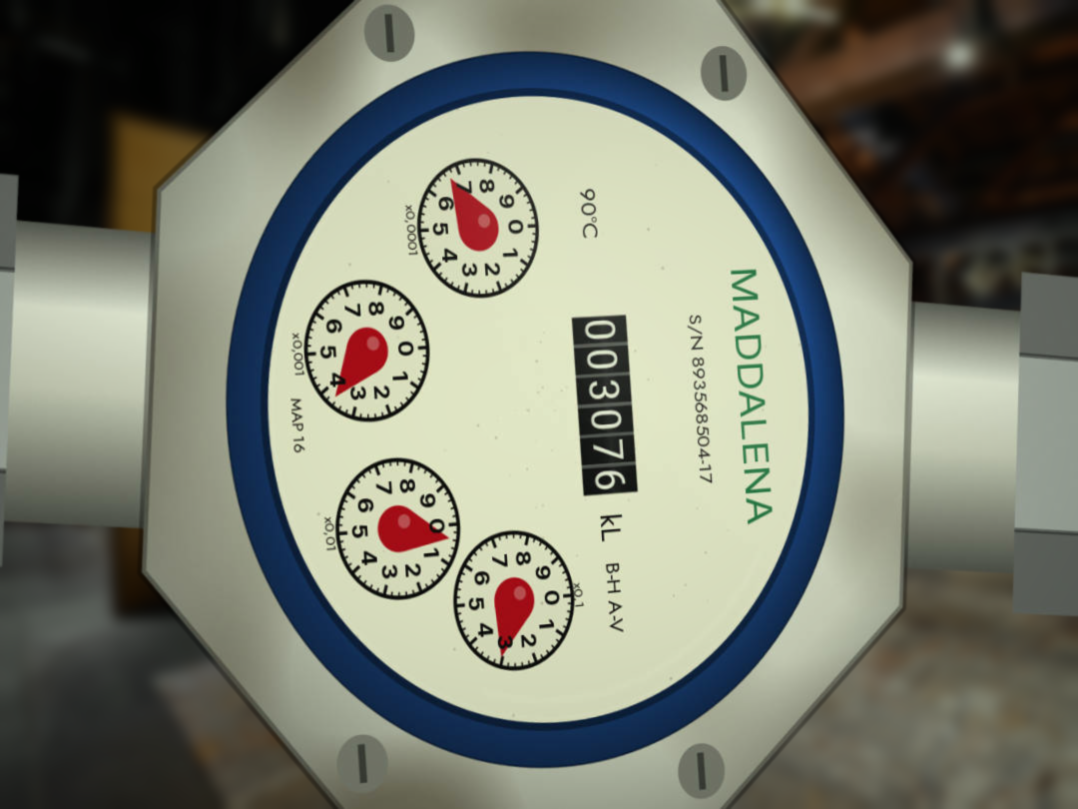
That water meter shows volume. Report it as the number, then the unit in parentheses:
3076.3036 (kL)
